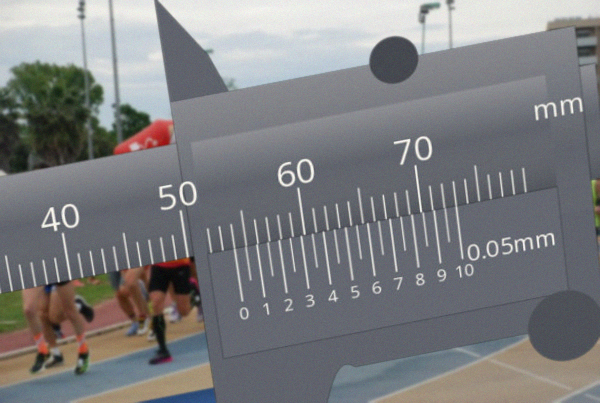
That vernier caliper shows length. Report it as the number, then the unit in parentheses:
54.0 (mm)
